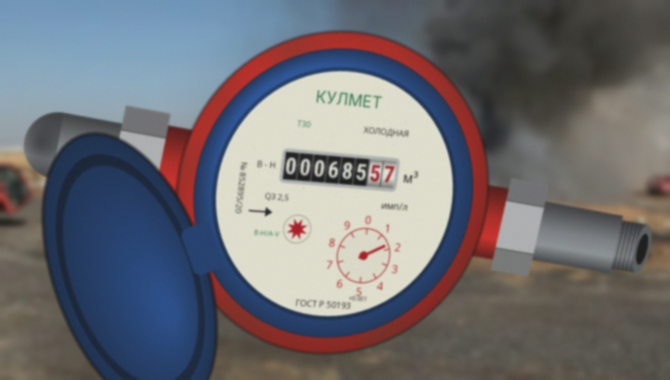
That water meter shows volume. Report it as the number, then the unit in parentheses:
685.571 (m³)
